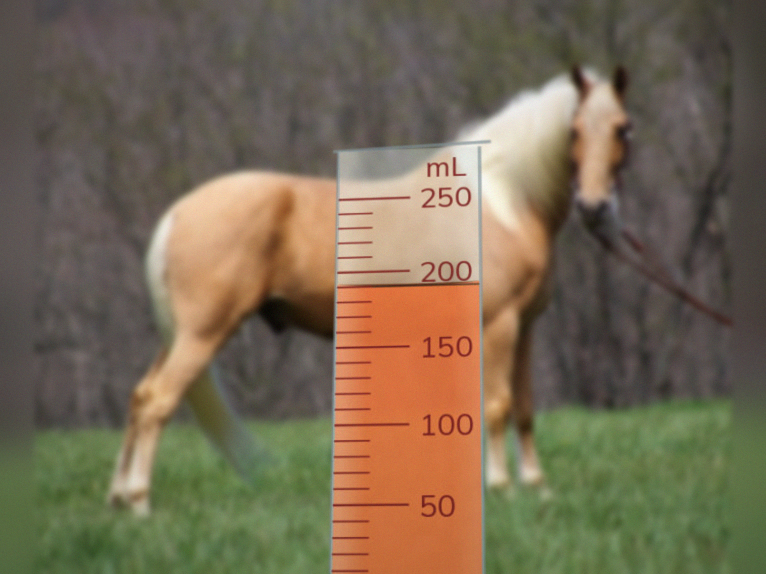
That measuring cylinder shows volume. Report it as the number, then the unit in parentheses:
190 (mL)
